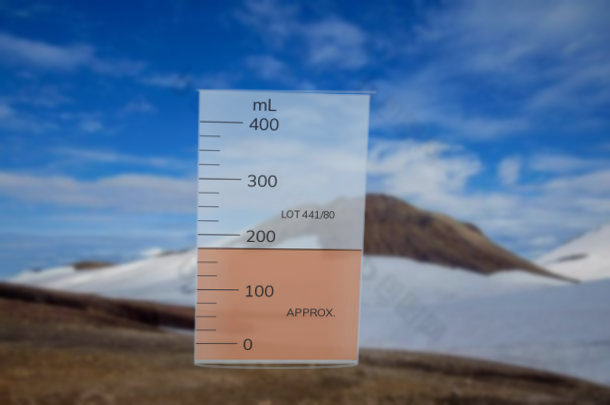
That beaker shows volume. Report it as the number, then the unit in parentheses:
175 (mL)
